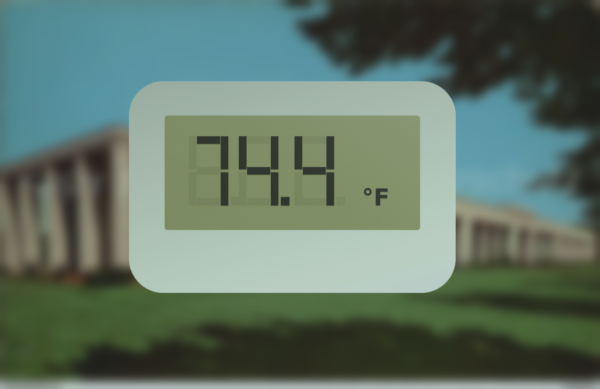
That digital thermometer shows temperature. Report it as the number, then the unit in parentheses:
74.4 (°F)
